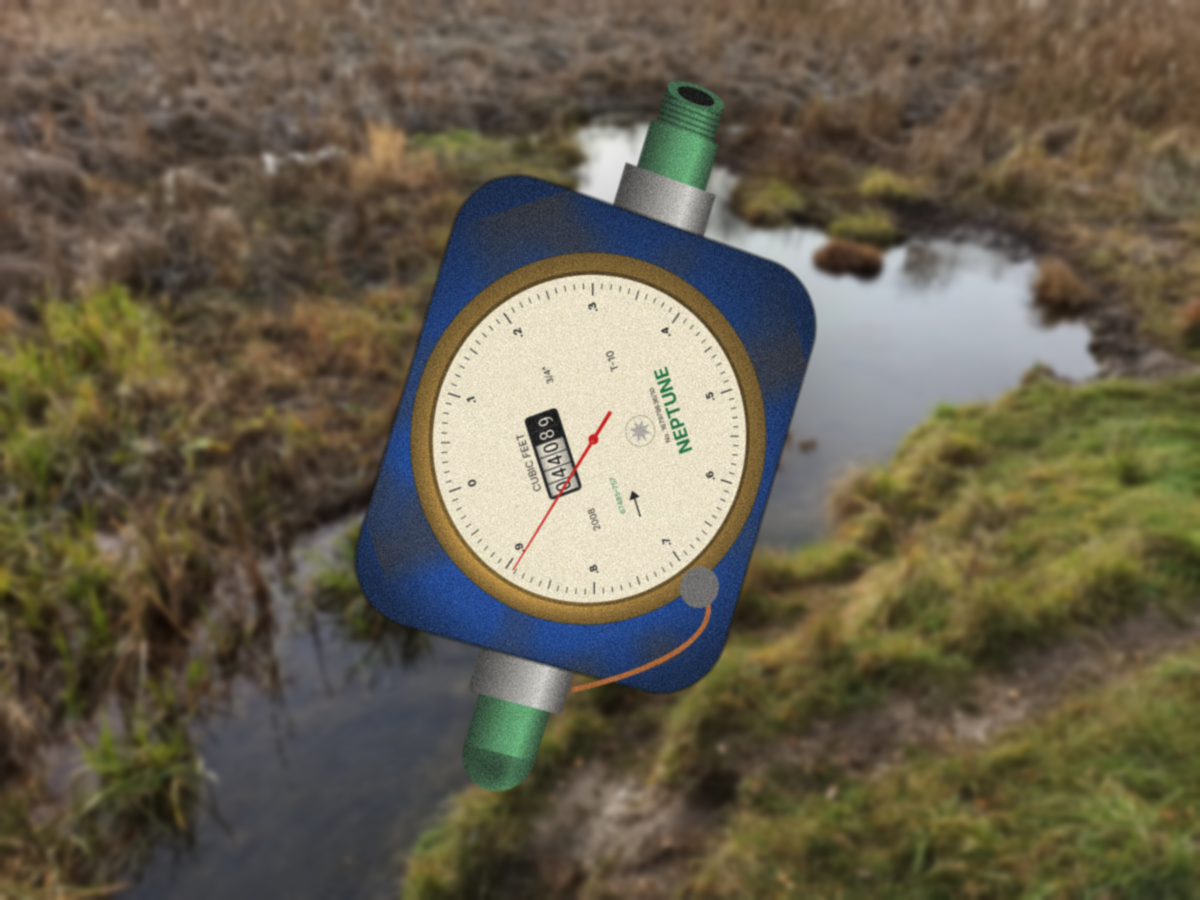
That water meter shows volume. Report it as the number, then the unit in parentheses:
44088.89 (ft³)
